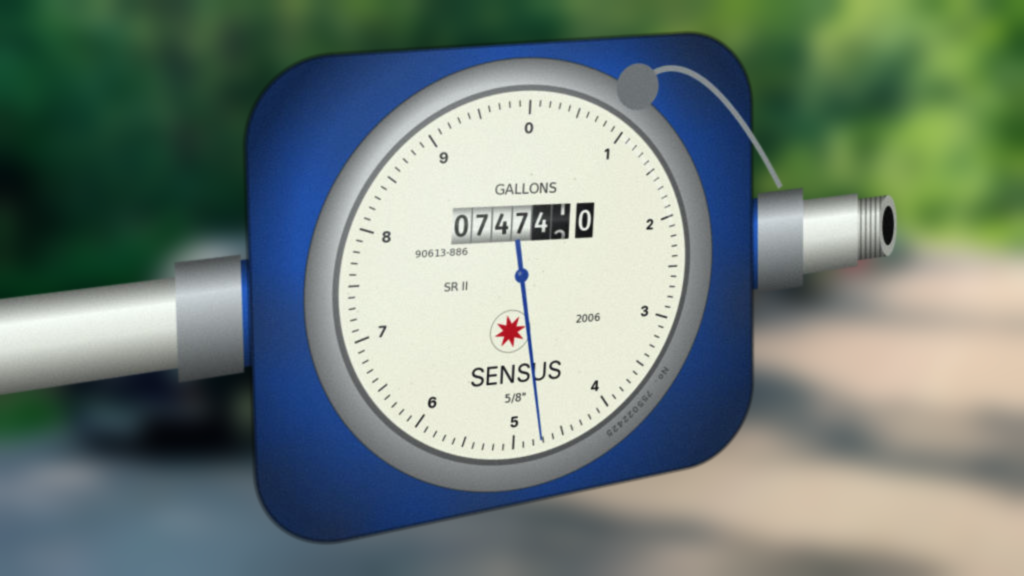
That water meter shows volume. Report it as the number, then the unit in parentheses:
747414.7 (gal)
